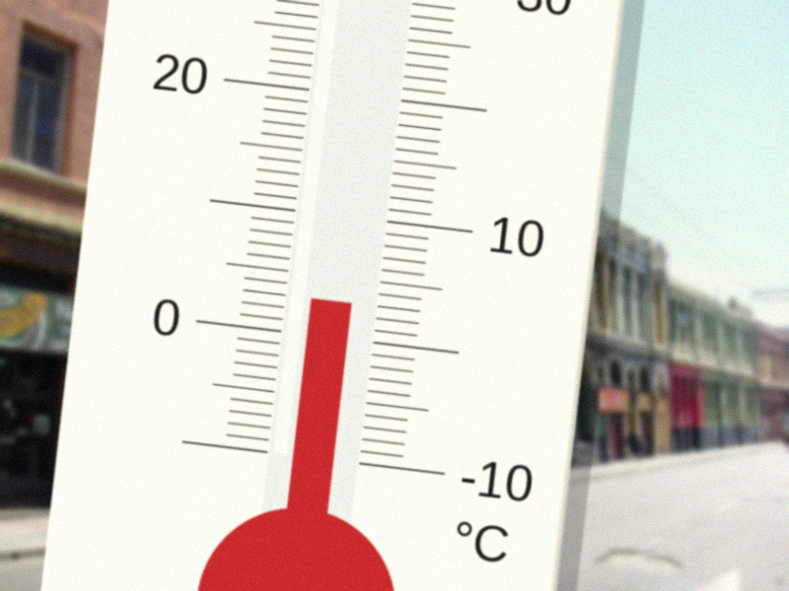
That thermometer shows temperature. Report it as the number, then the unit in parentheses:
3 (°C)
